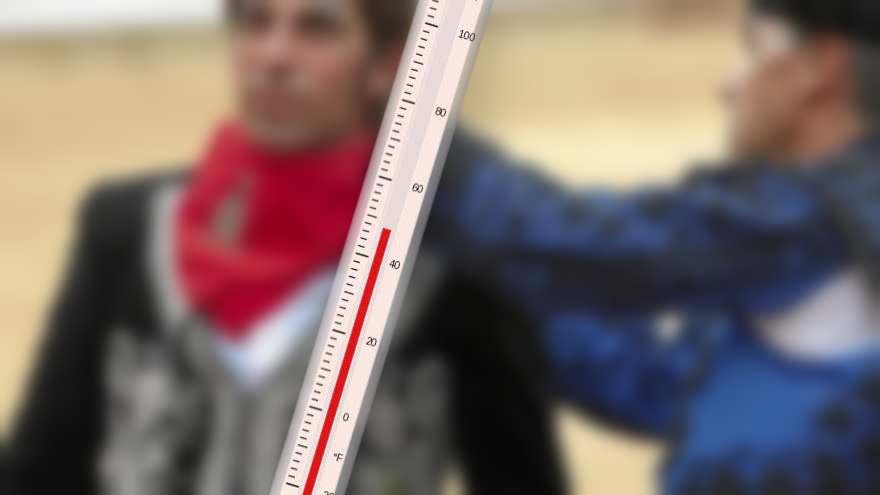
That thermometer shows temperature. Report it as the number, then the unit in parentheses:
48 (°F)
